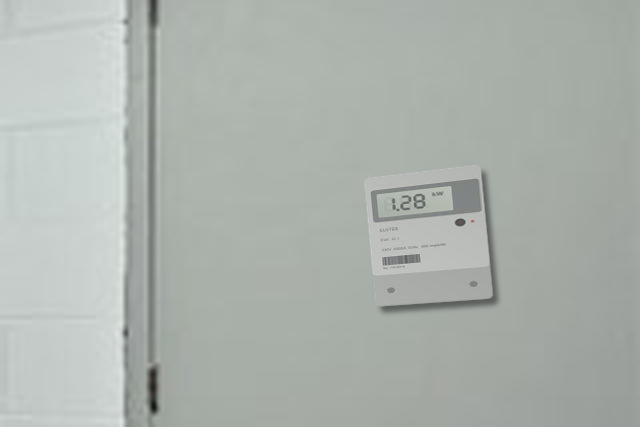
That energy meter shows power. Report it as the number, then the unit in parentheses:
1.28 (kW)
